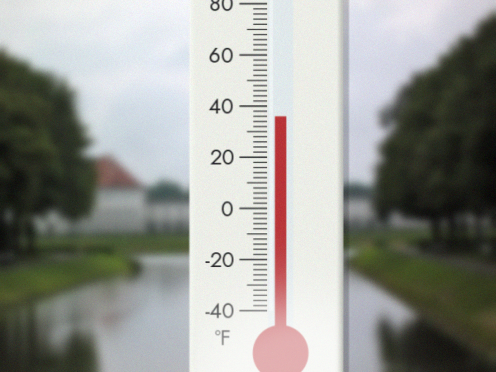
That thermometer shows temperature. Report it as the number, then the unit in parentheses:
36 (°F)
